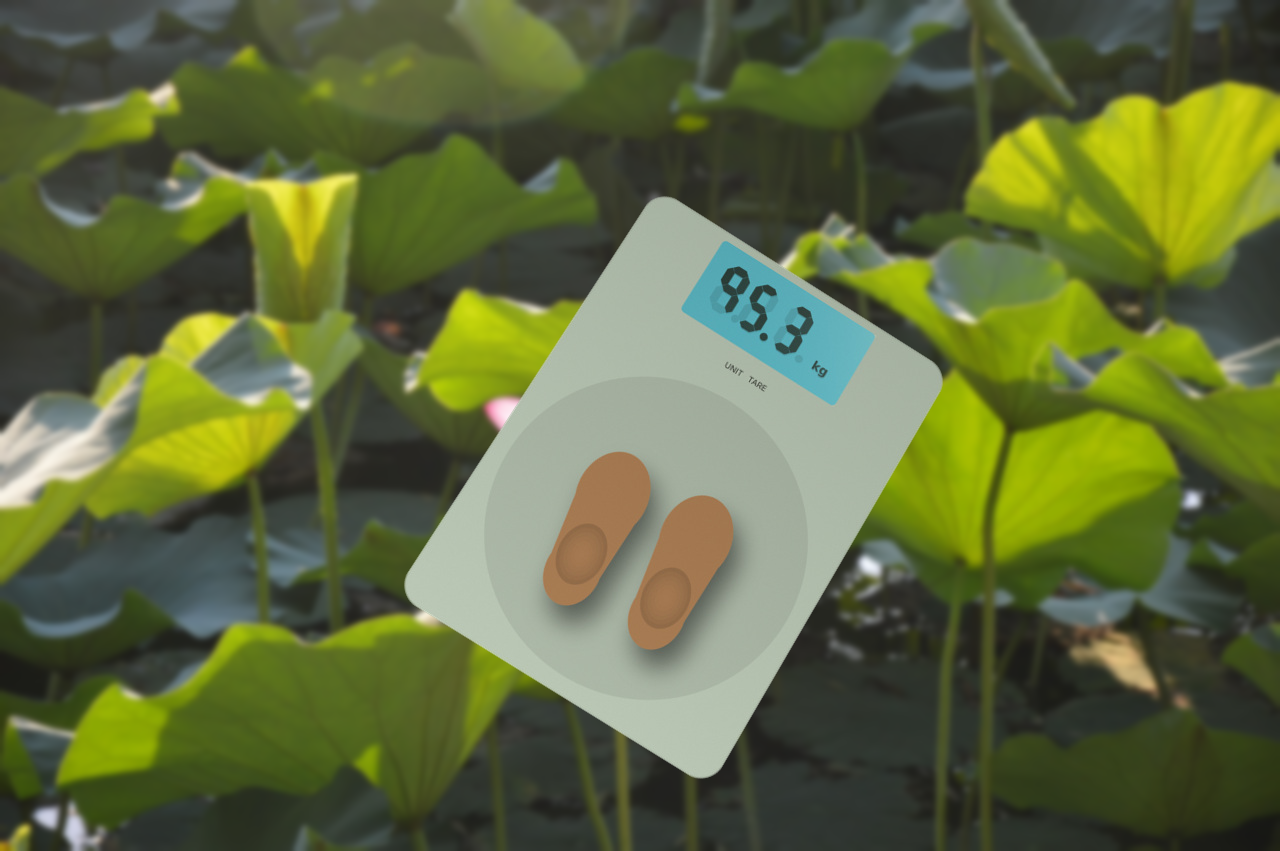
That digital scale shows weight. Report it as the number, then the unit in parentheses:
95.3 (kg)
